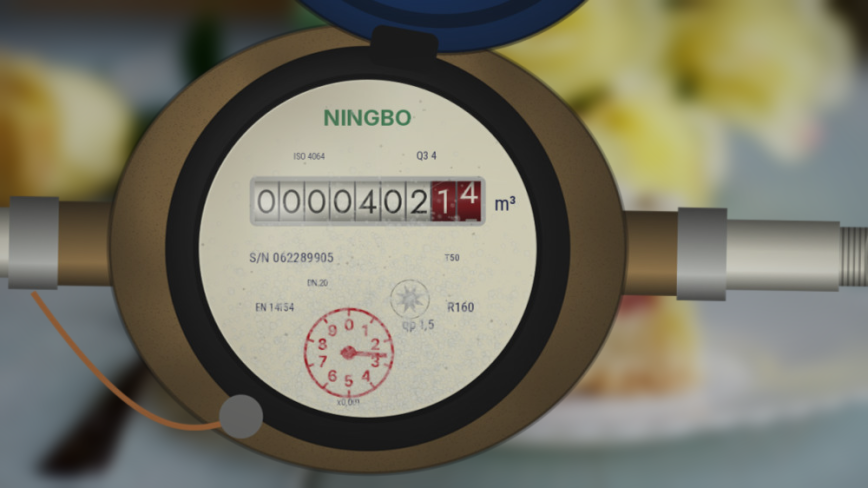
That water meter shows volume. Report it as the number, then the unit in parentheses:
402.142 (m³)
